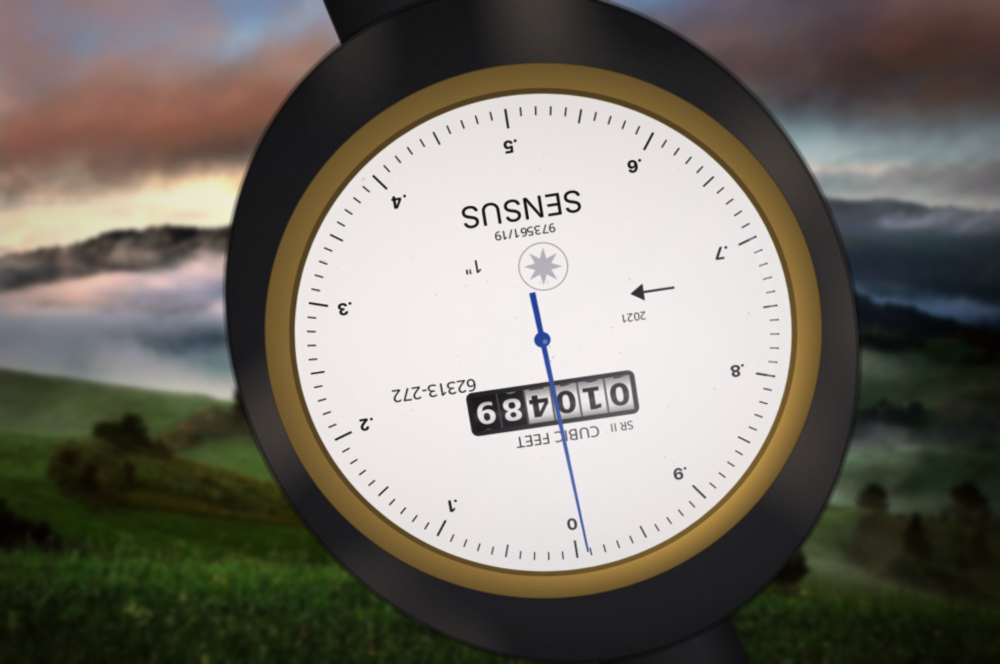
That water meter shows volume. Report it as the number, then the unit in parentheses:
10488.99 (ft³)
